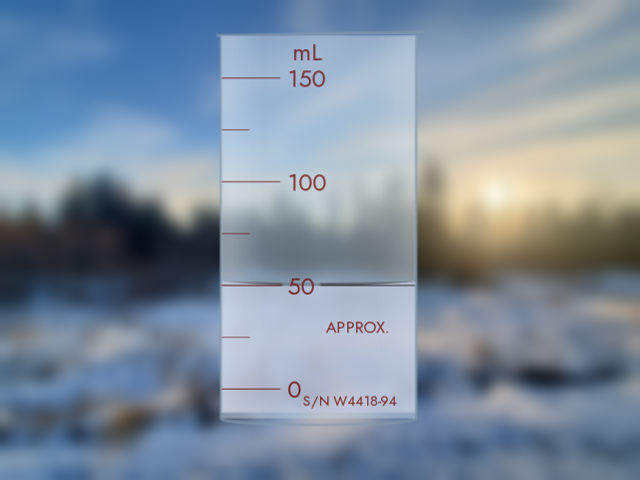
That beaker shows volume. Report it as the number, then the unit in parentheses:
50 (mL)
